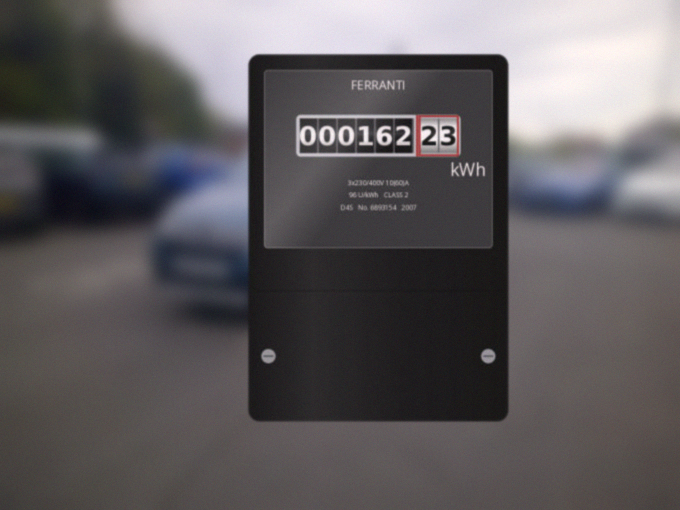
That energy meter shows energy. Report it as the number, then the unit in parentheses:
162.23 (kWh)
